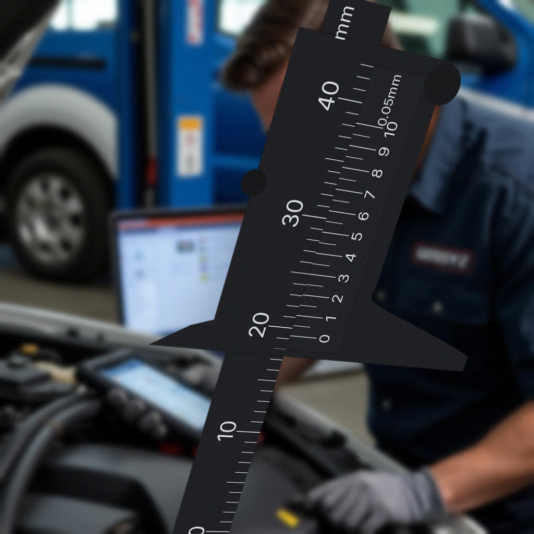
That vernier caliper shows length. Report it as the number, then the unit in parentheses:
19.3 (mm)
